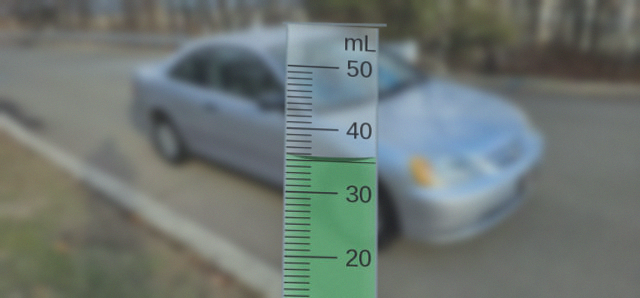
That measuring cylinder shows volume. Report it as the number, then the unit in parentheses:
35 (mL)
